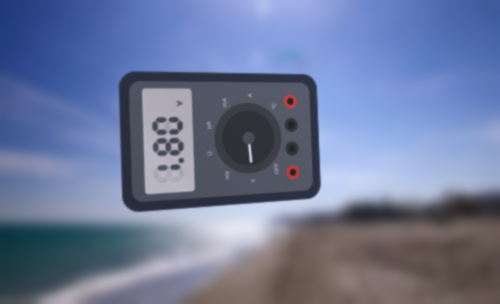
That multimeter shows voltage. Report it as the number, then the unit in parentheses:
1.80 (V)
